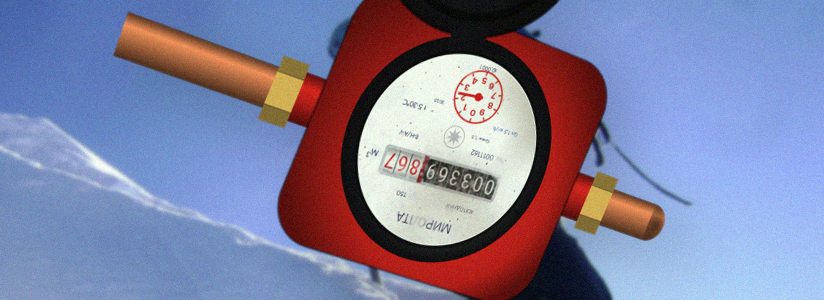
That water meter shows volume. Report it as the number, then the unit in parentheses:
3369.8672 (m³)
